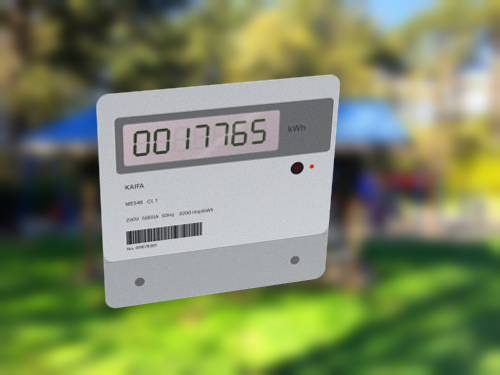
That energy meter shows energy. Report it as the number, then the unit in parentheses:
17765 (kWh)
